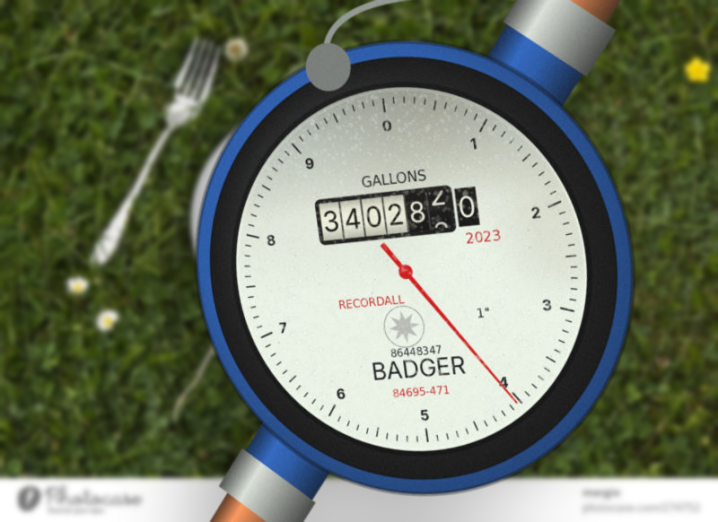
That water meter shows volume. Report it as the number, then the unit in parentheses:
3402824.0 (gal)
